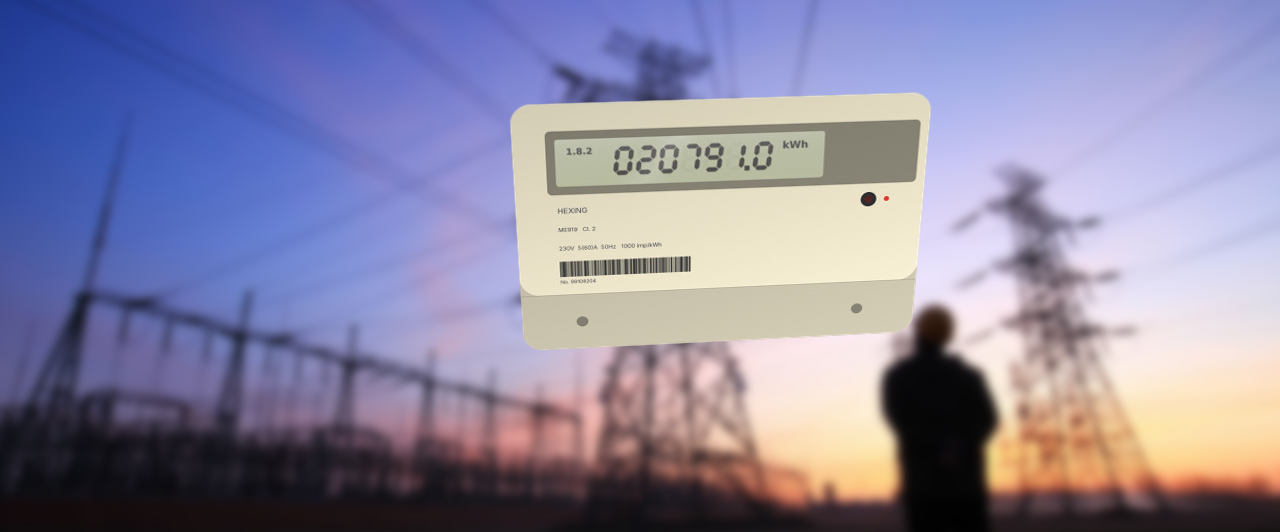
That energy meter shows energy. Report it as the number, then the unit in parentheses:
20791.0 (kWh)
